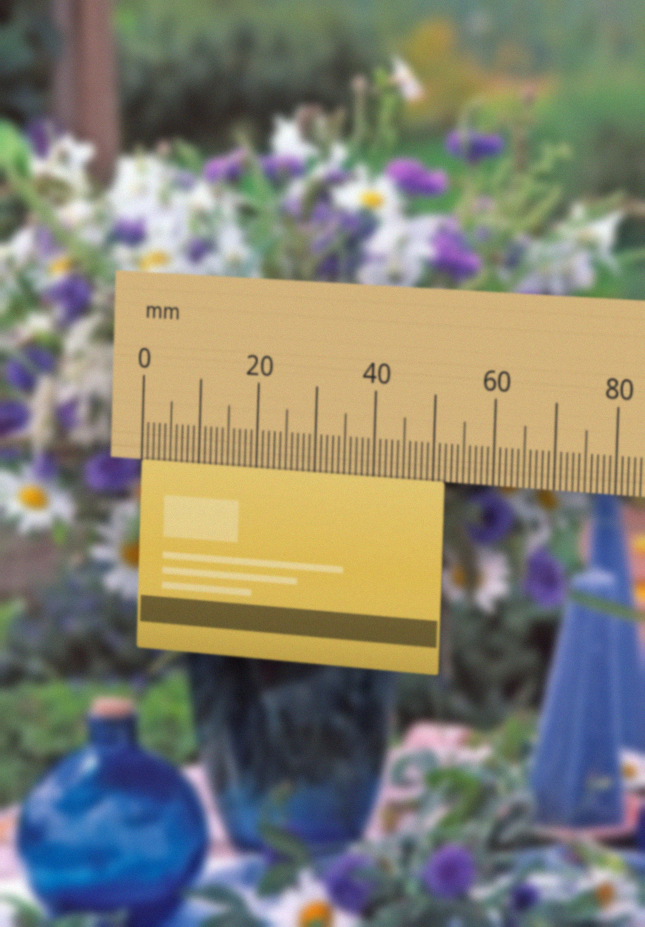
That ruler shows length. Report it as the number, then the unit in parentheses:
52 (mm)
